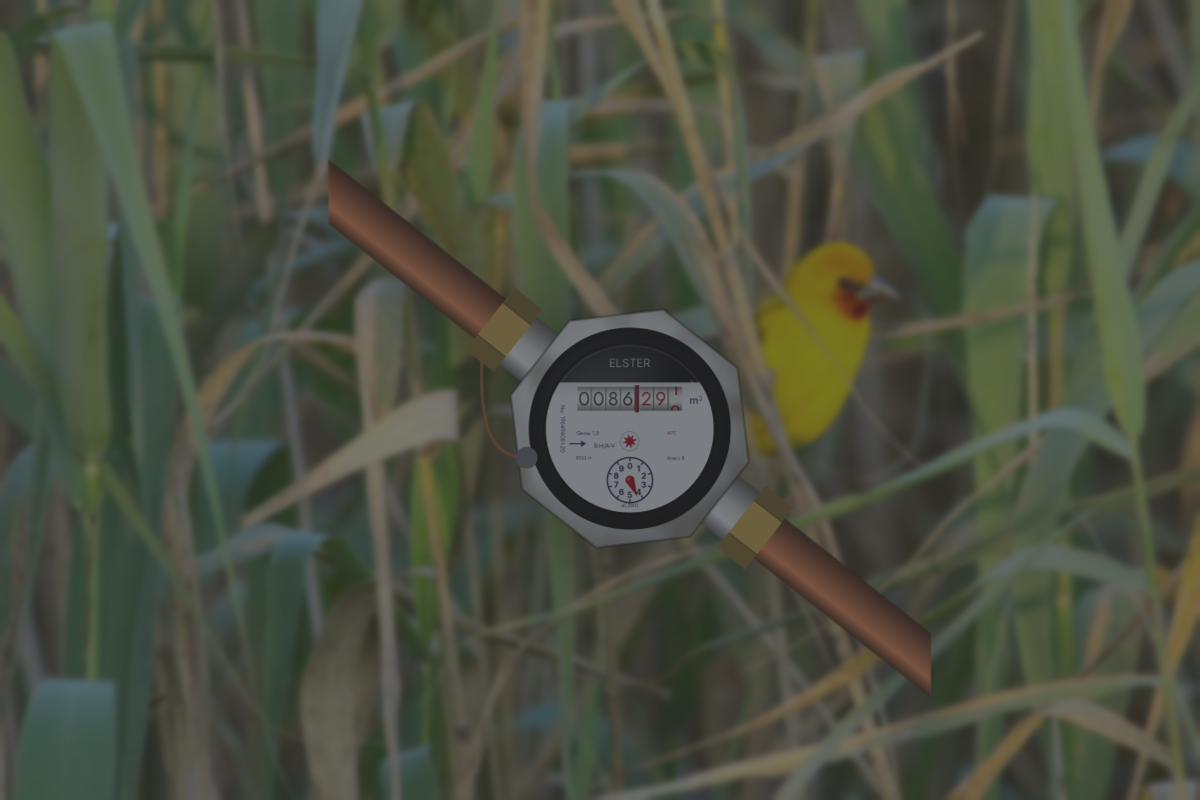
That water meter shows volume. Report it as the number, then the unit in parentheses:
86.2914 (m³)
